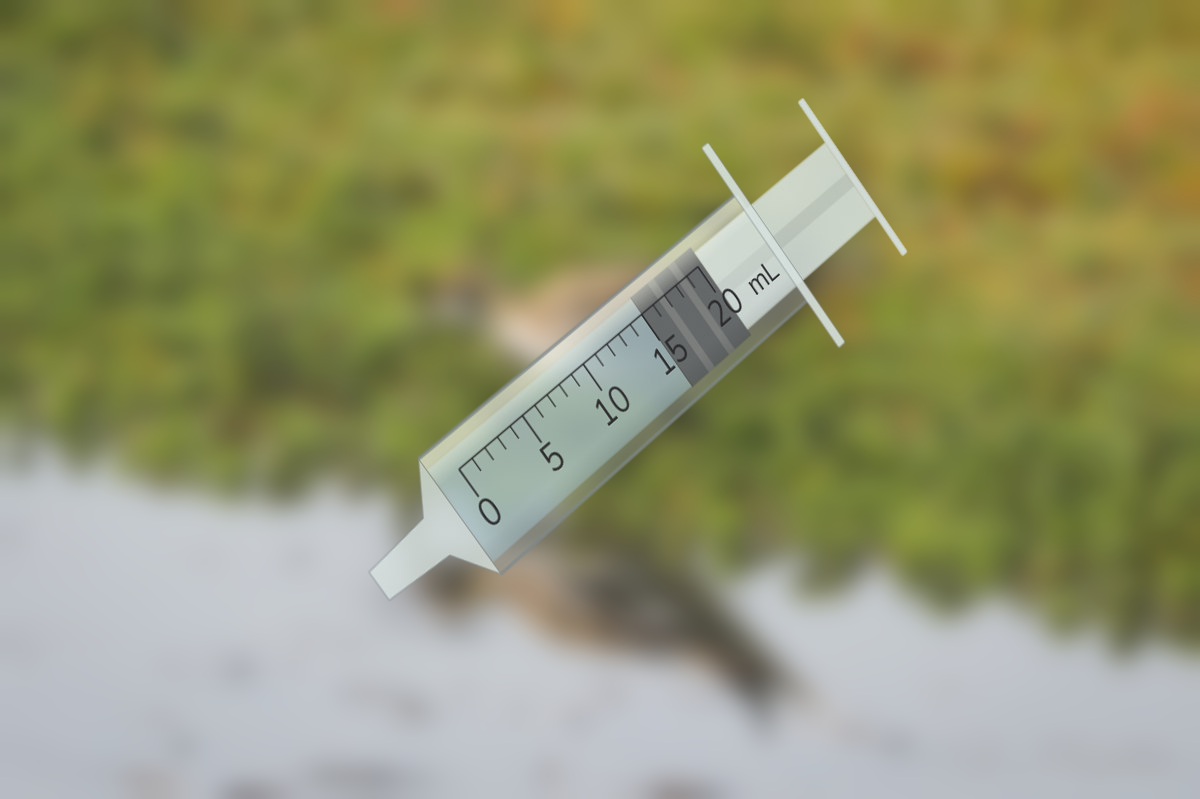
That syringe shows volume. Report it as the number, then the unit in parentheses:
15 (mL)
